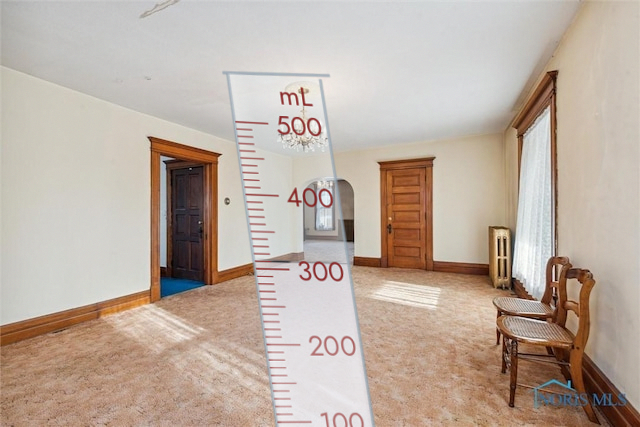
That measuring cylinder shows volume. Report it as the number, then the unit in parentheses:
310 (mL)
